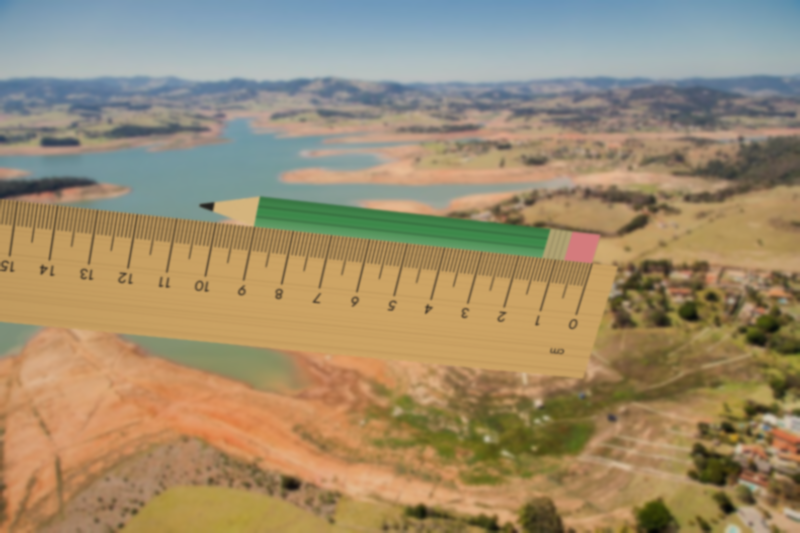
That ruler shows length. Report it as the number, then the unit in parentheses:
10.5 (cm)
